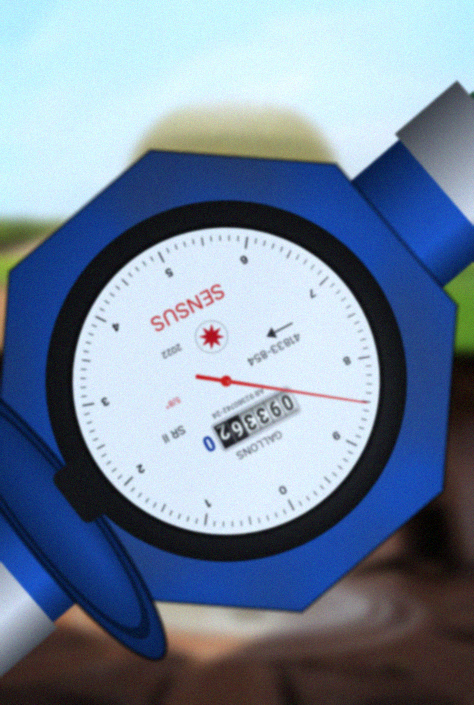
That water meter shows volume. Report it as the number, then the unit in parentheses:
933618.5 (gal)
